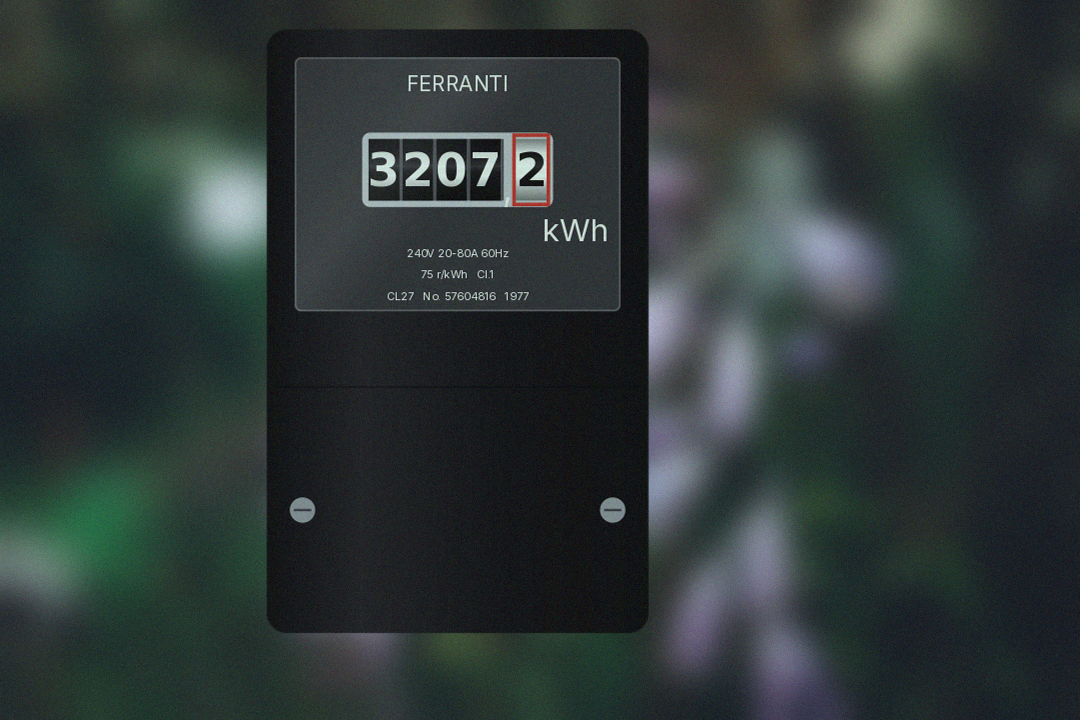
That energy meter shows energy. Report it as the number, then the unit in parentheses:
3207.2 (kWh)
